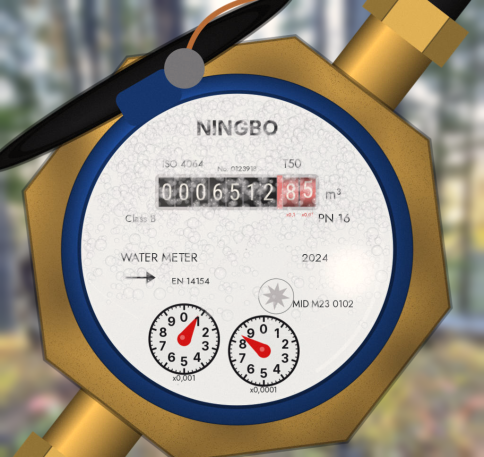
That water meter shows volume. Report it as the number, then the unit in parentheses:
6512.8508 (m³)
